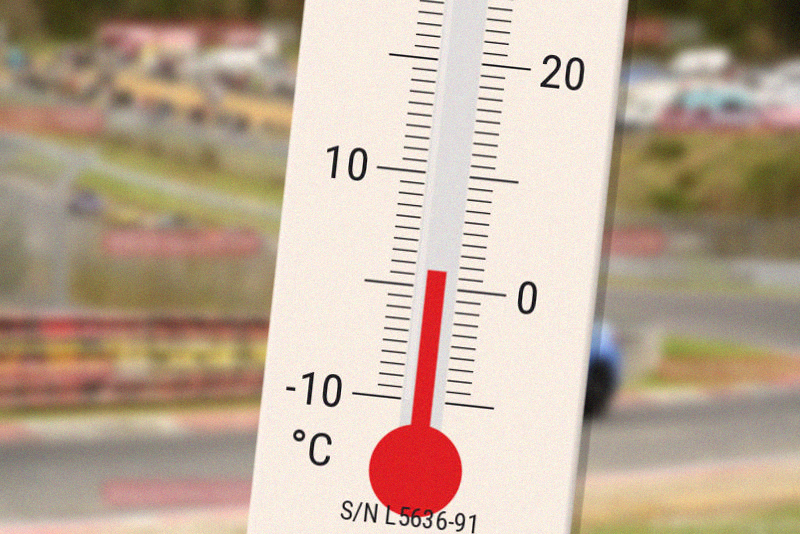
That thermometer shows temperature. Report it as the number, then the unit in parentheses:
1.5 (°C)
